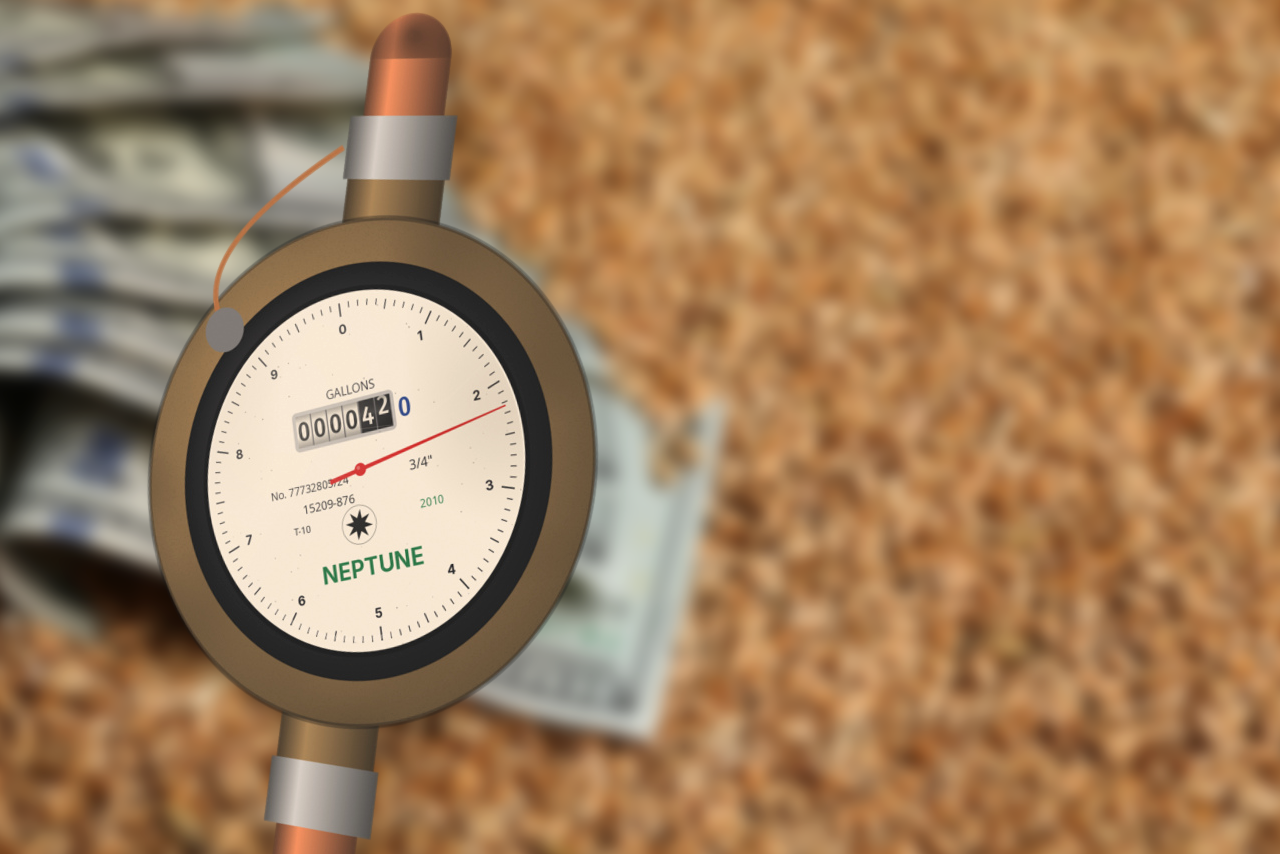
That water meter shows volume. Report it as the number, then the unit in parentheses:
422.2 (gal)
